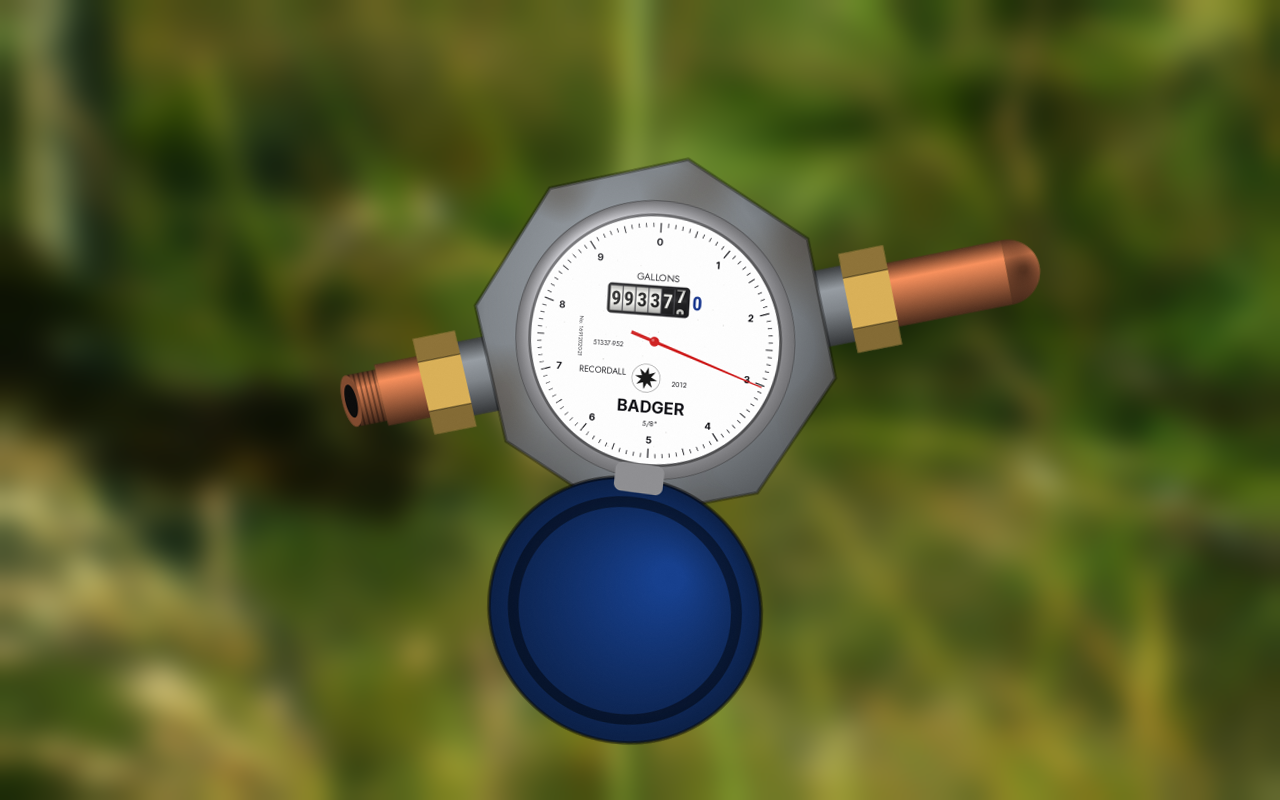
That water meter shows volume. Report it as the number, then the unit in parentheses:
9933773.0 (gal)
